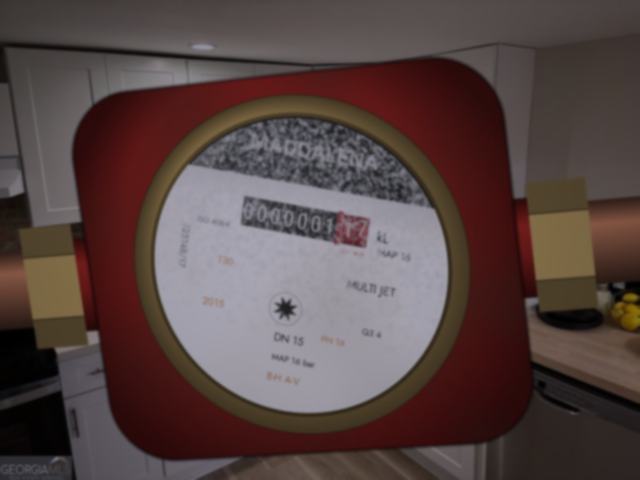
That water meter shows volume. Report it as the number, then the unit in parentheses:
1.17 (kL)
